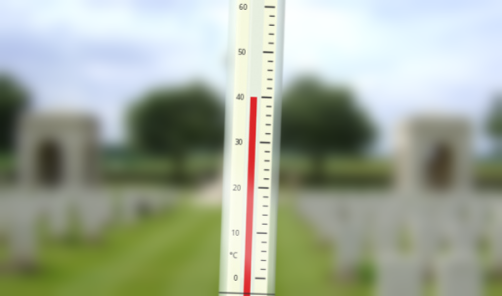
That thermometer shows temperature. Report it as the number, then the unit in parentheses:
40 (°C)
